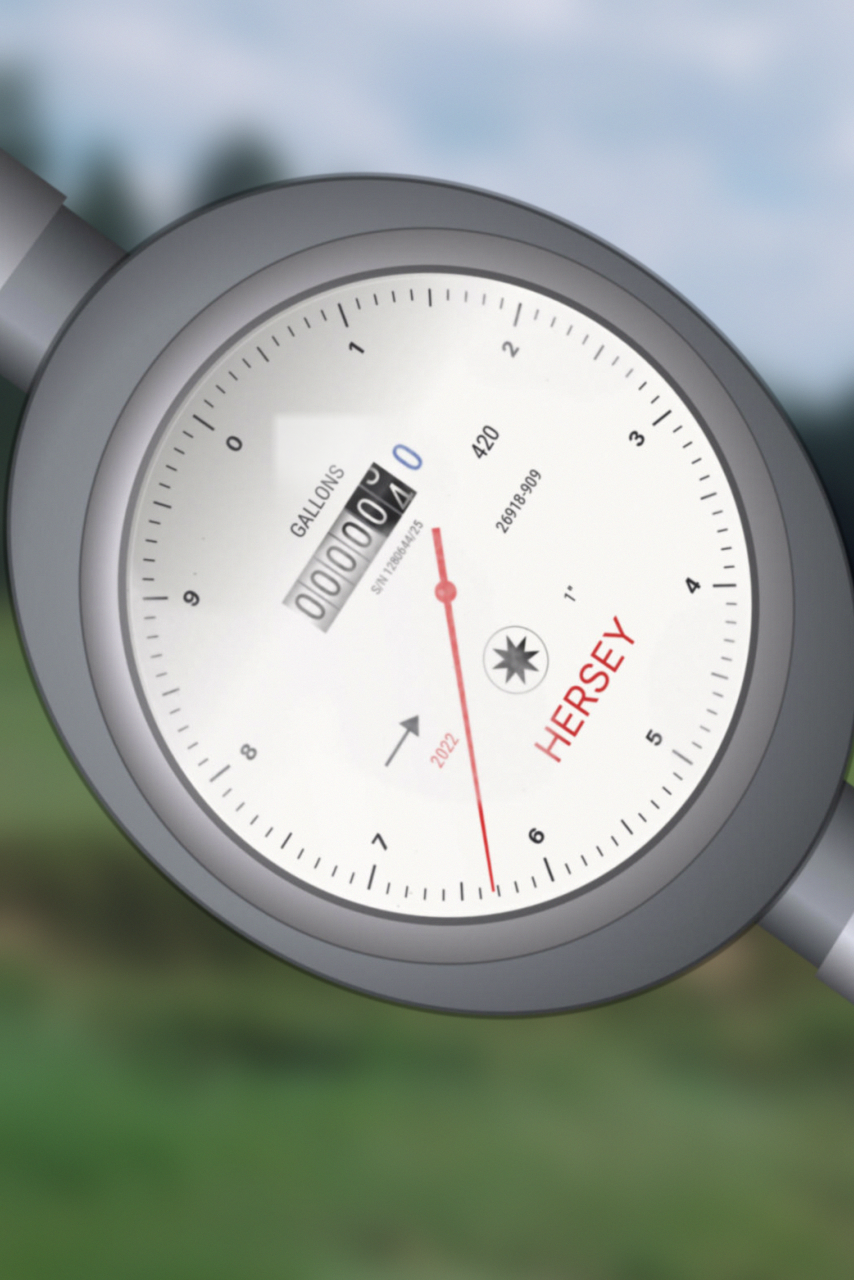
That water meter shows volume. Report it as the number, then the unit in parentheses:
36.3 (gal)
